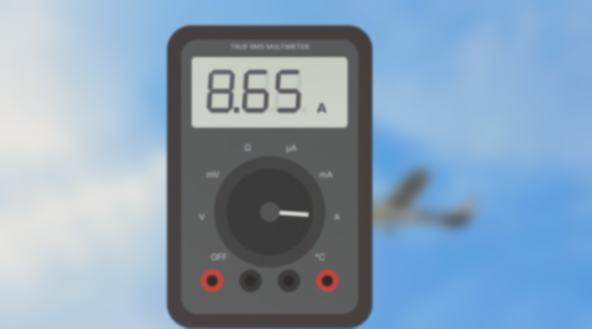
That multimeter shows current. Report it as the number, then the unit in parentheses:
8.65 (A)
